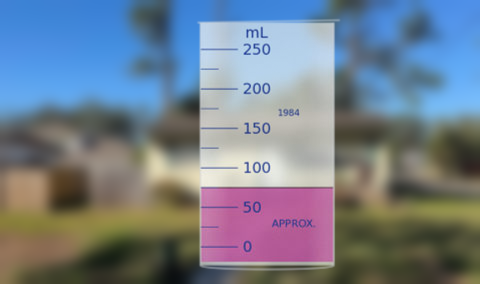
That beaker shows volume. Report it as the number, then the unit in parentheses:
75 (mL)
